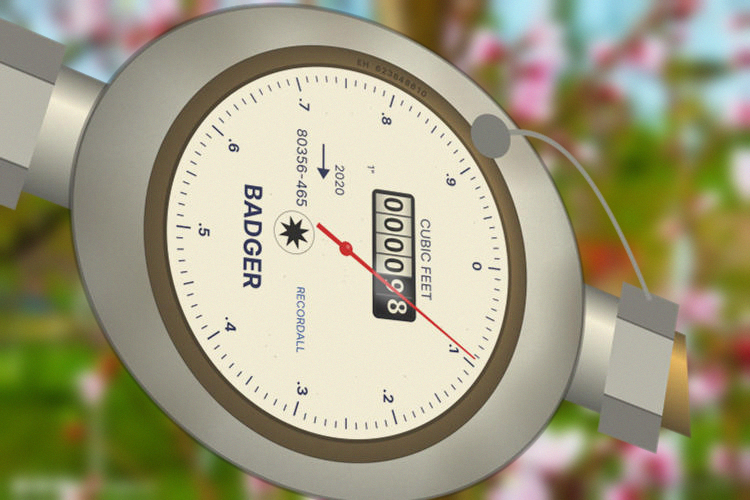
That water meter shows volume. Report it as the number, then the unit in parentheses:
98.09 (ft³)
